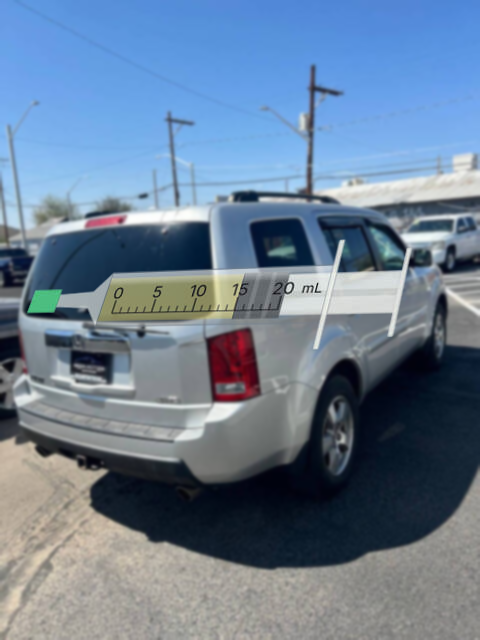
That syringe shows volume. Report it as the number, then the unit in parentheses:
15 (mL)
